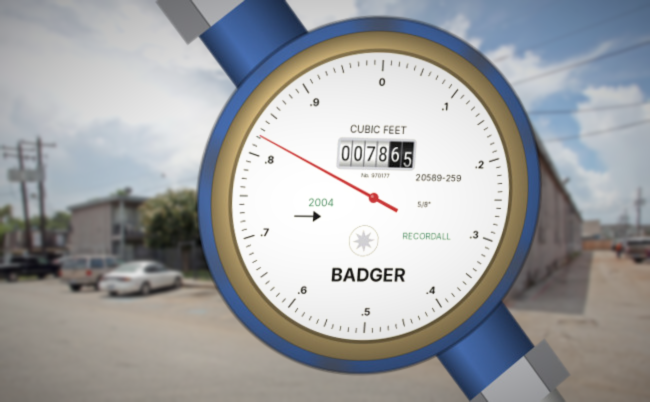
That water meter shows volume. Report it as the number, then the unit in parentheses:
7864.82 (ft³)
